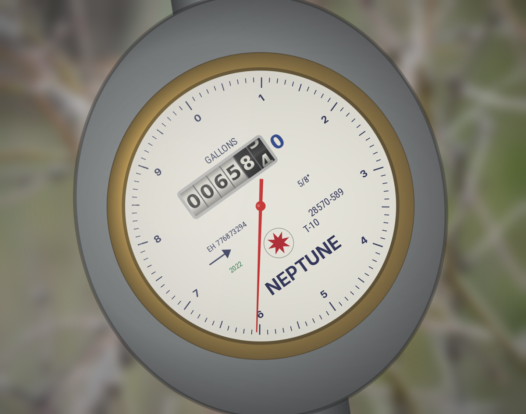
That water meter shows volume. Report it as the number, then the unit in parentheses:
65836.0 (gal)
